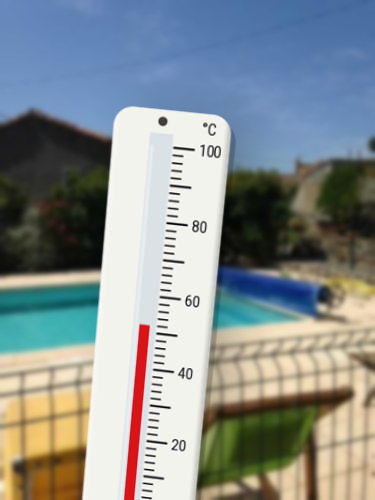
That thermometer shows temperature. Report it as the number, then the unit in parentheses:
52 (°C)
